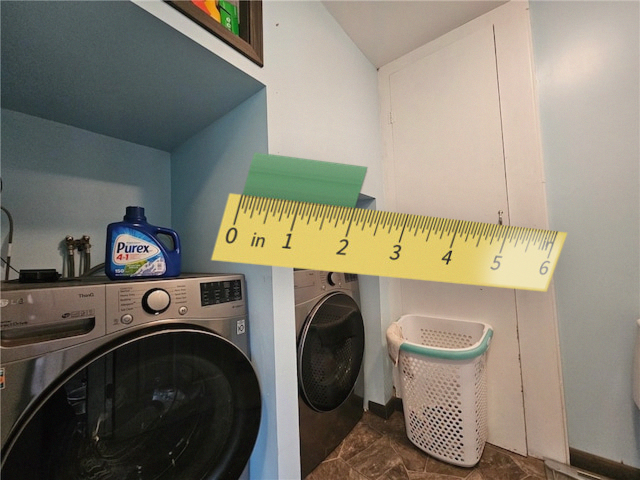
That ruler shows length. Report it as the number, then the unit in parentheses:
2 (in)
